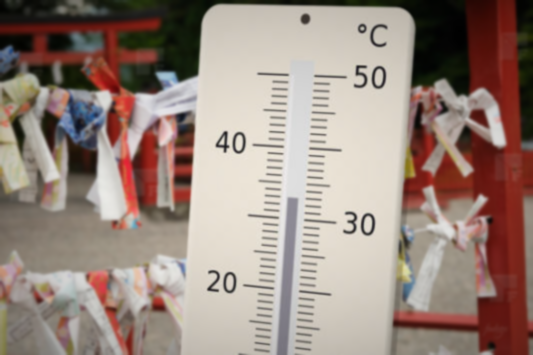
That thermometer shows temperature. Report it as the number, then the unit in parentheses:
33 (°C)
